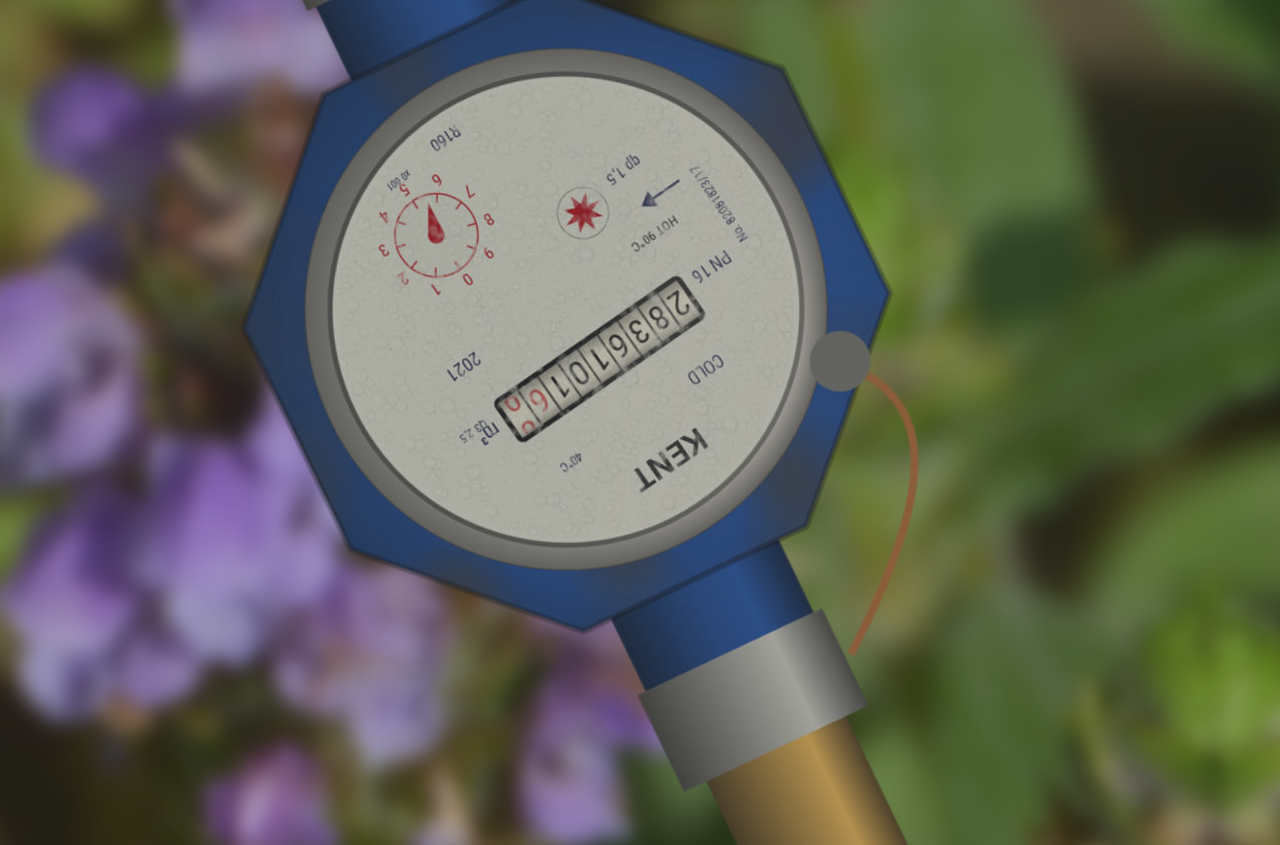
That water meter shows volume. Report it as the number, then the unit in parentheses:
2836101.685 (m³)
